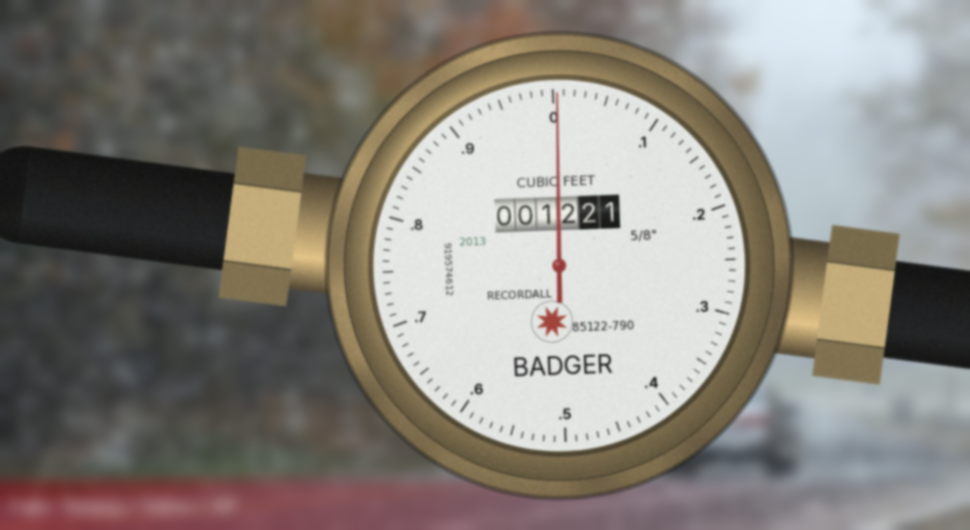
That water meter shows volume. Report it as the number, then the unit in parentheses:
1221.00 (ft³)
